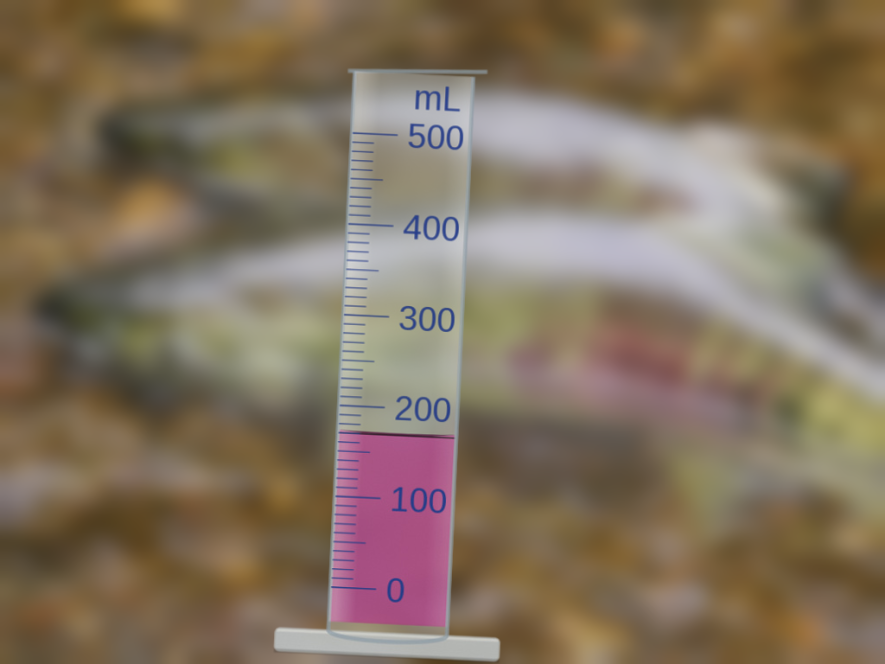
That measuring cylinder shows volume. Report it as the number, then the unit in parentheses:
170 (mL)
